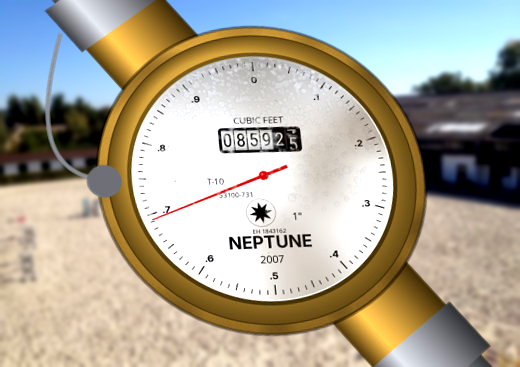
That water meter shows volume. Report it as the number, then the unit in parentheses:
85924.69 (ft³)
